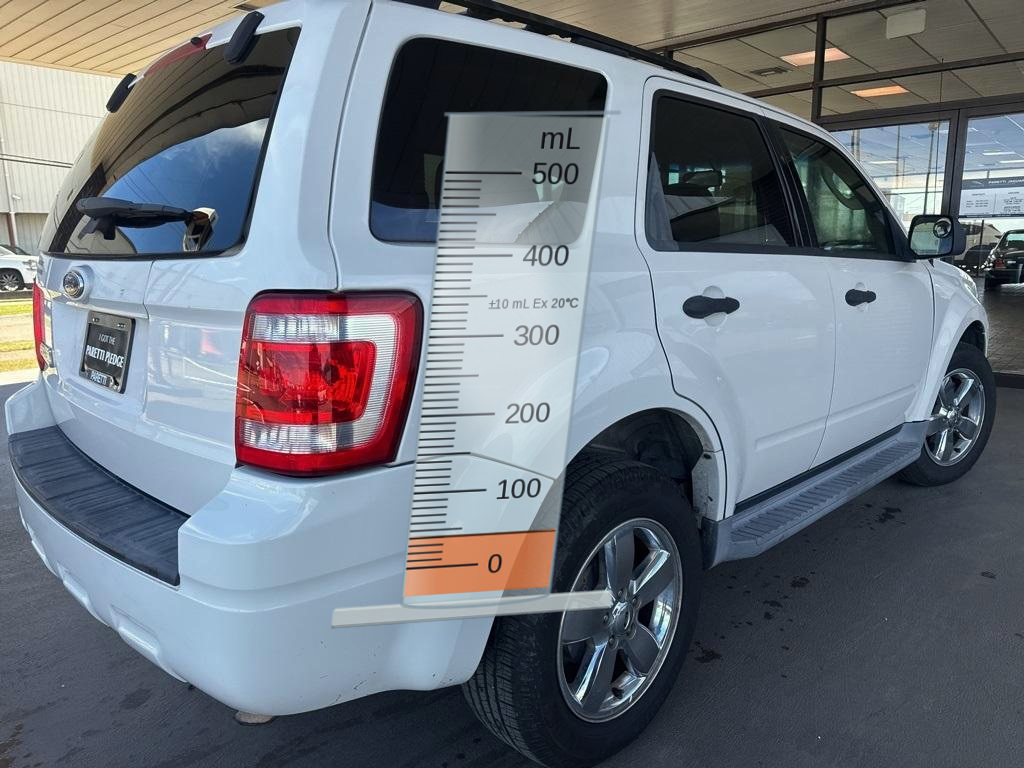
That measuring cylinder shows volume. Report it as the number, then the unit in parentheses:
40 (mL)
